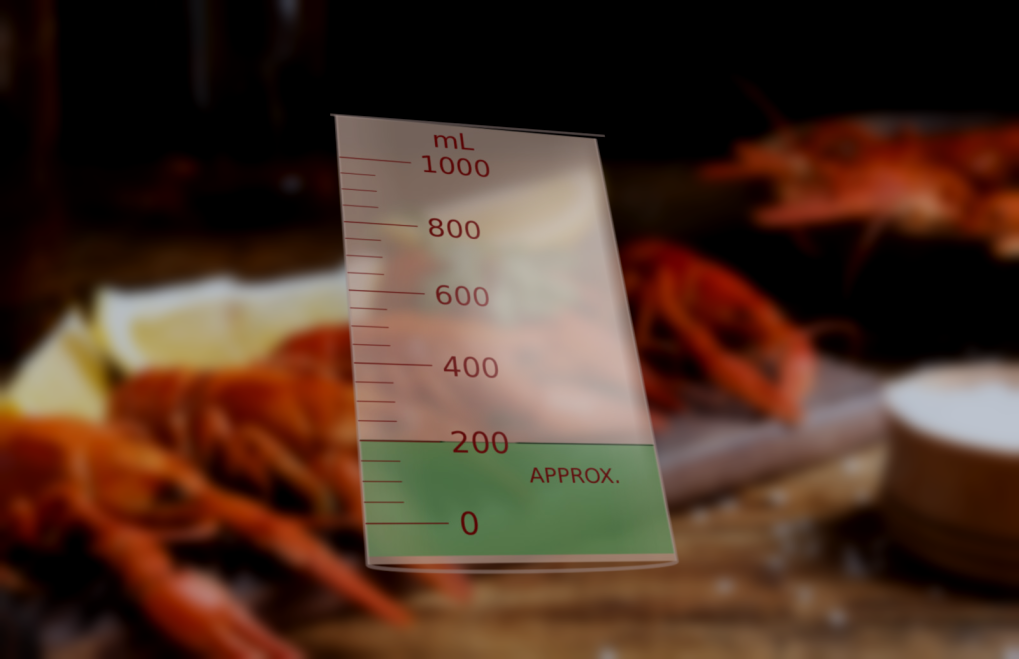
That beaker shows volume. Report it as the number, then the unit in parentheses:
200 (mL)
